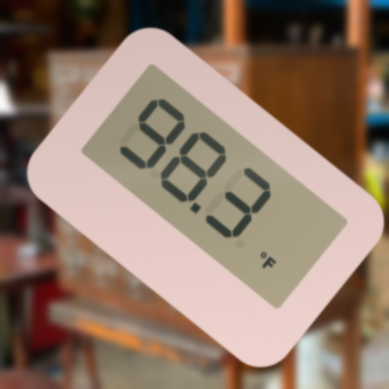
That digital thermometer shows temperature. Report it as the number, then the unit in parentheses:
98.3 (°F)
